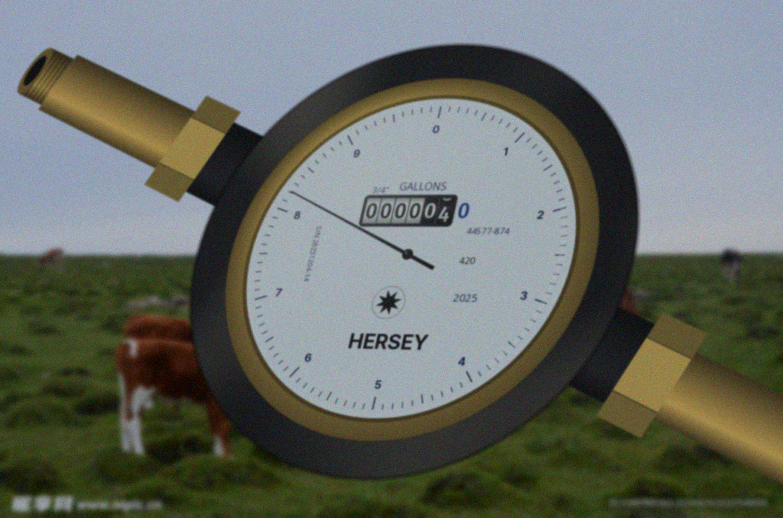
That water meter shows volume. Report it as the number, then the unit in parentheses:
38.2 (gal)
